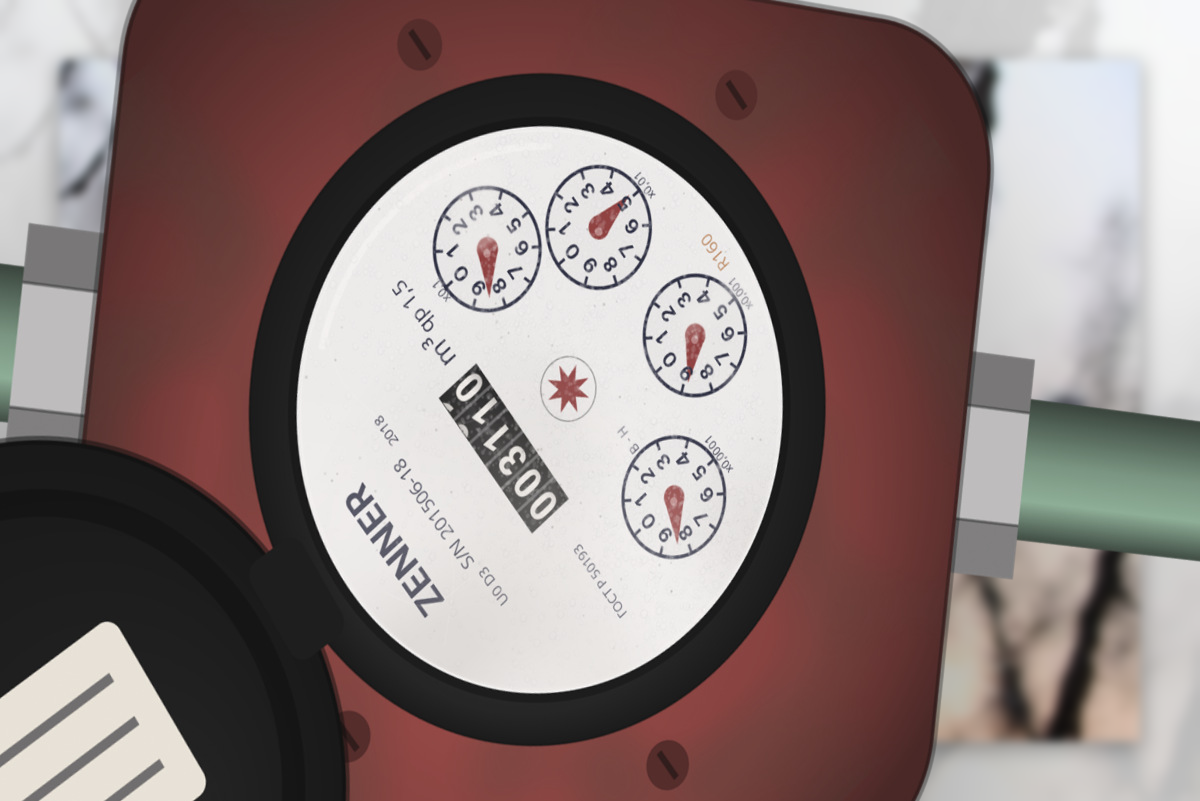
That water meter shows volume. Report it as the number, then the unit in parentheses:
3109.8488 (m³)
